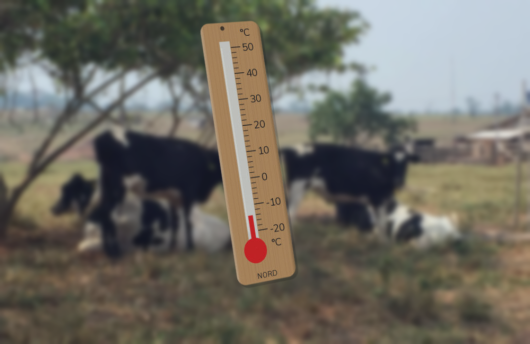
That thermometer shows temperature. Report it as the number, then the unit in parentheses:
-14 (°C)
